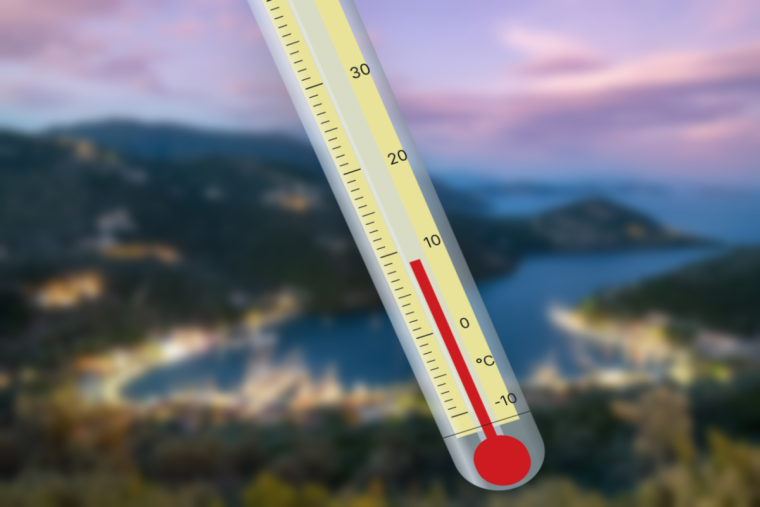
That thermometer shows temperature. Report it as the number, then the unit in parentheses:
8.5 (°C)
